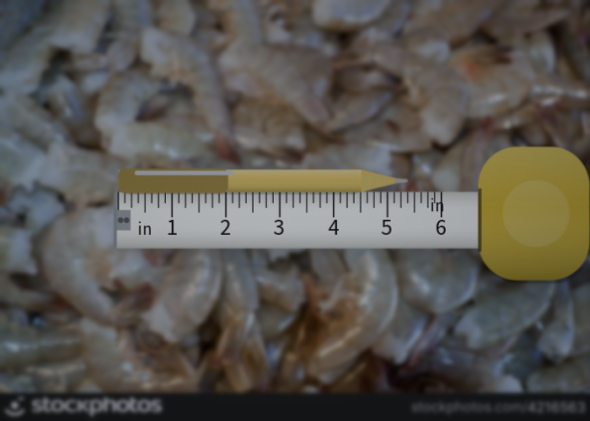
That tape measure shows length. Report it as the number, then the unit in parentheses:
5.375 (in)
